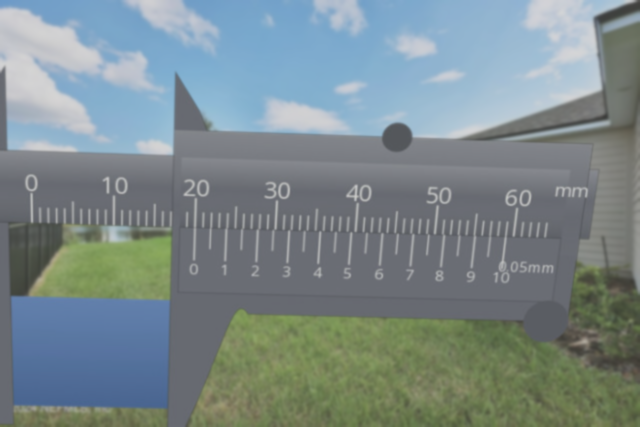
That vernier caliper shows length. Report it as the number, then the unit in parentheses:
20.0 (mm)
